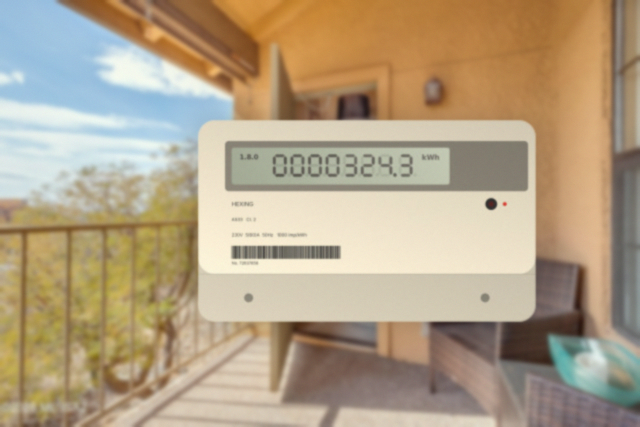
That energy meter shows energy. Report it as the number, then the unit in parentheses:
324.3 (kWh)
